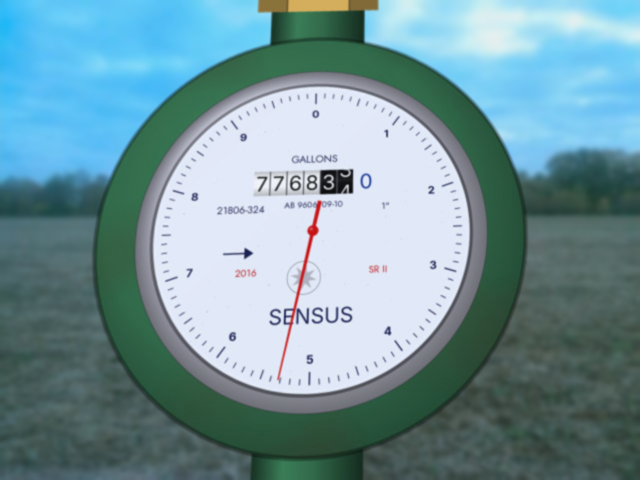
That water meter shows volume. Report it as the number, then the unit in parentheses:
7768335.3 (gal)
